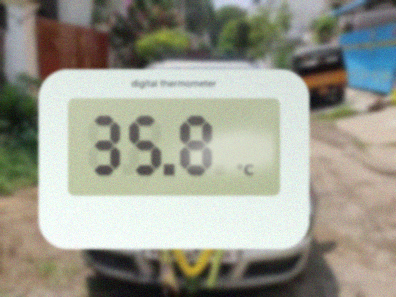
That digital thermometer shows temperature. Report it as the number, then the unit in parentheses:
35.8 (°C)
